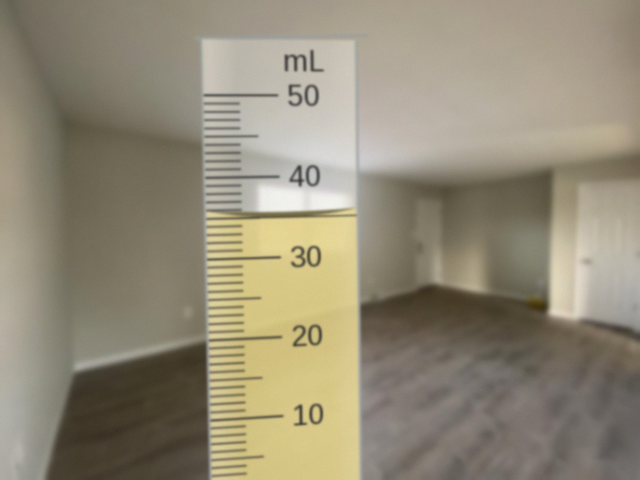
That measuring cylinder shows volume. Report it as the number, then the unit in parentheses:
35 (mL)
